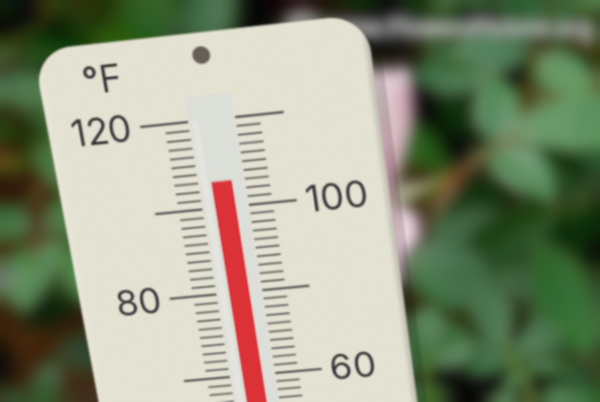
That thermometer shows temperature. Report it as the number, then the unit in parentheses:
106 (°F)
